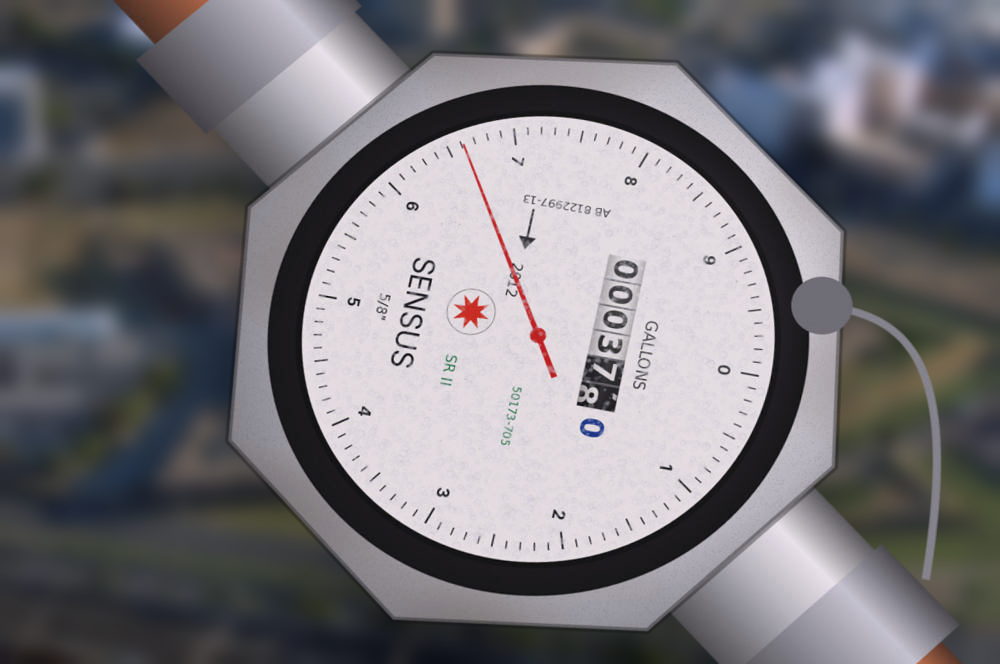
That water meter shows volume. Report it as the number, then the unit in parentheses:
3776.6 (gal)
